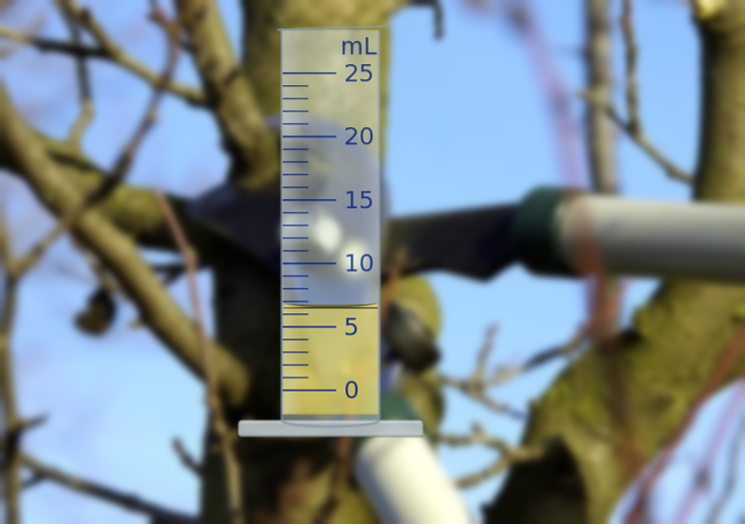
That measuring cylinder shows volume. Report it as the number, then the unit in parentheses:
6.5 (mL)
